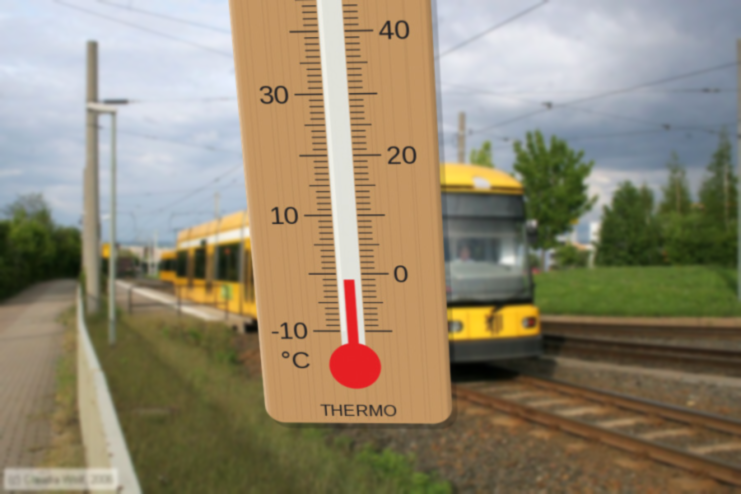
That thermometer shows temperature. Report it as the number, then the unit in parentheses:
-1 (°C)
